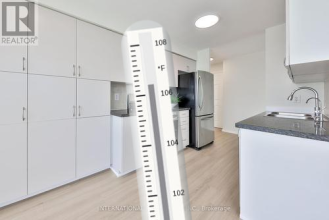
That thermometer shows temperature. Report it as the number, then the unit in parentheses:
106.4 (°F)
